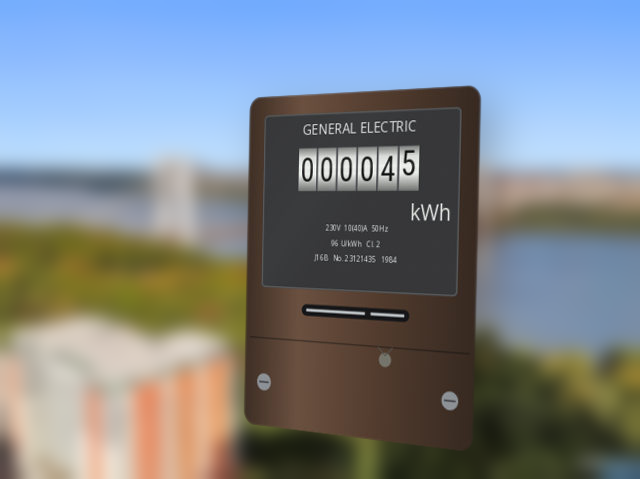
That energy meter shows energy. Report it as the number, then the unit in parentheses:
45 (kWh)
